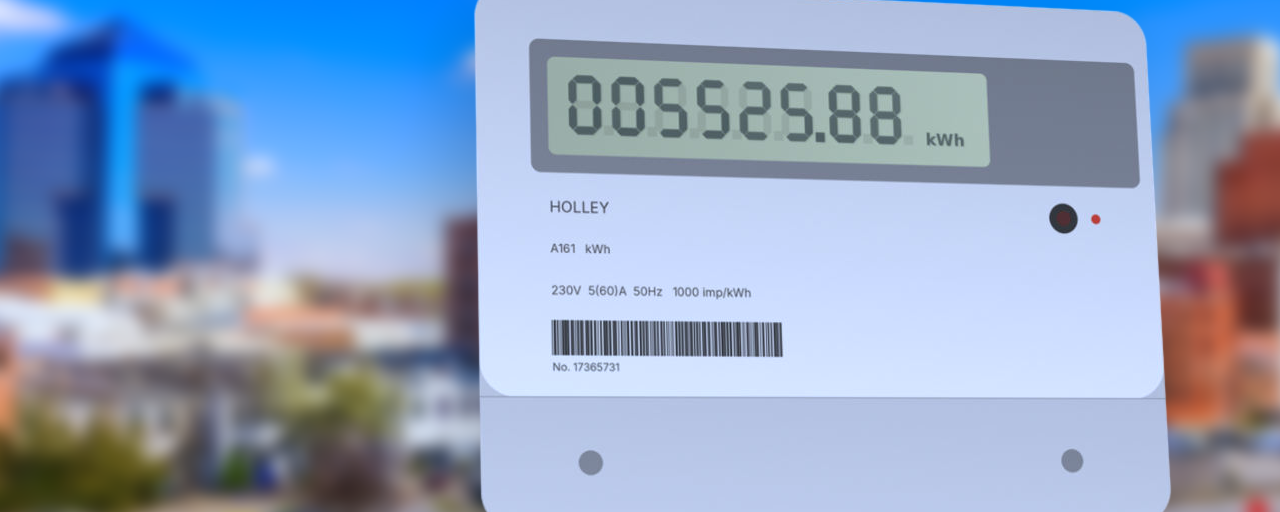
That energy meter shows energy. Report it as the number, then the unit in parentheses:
5525.88 (kWh)
